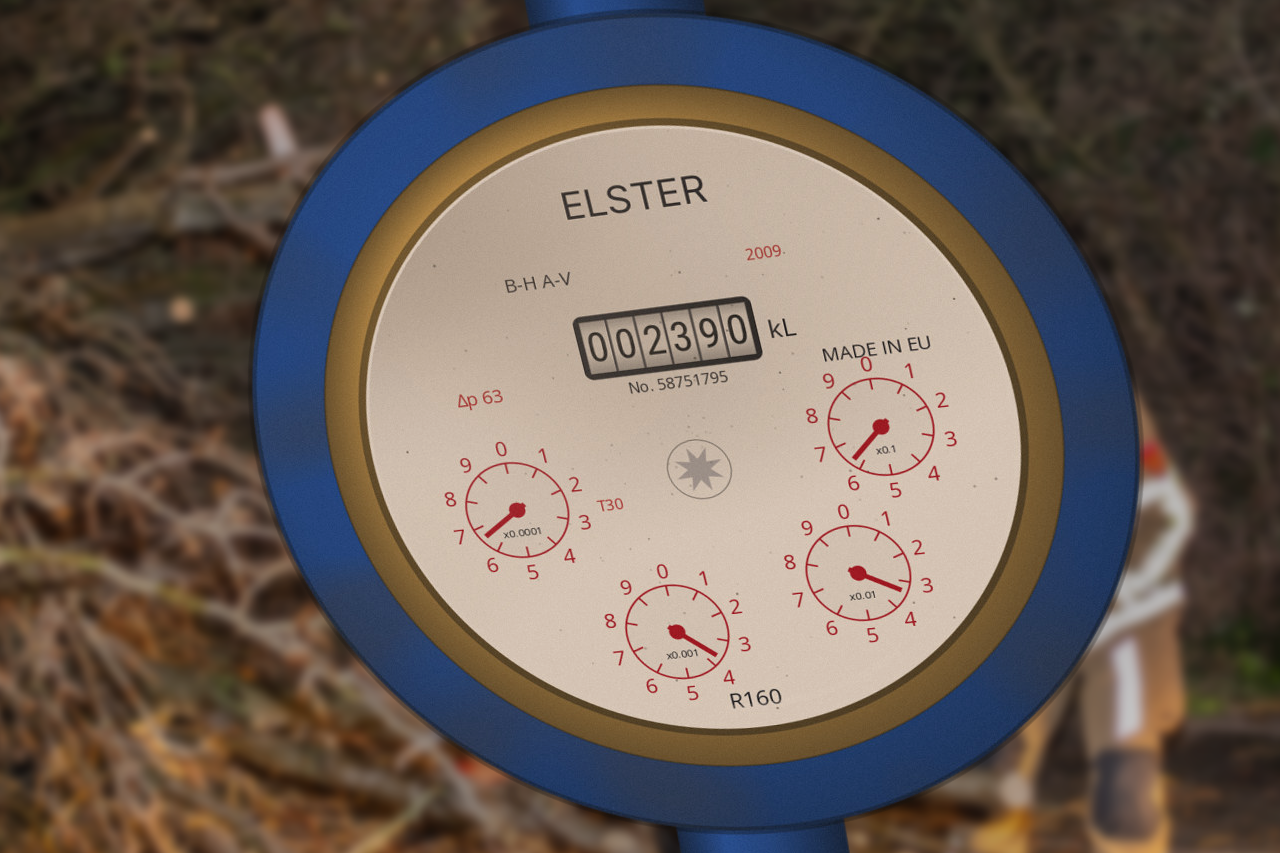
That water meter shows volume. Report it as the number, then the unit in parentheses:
2390.6336 (kL)
